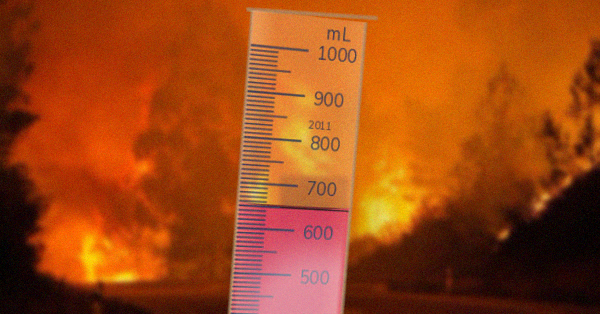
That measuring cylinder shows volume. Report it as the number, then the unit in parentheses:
650 (mL)
